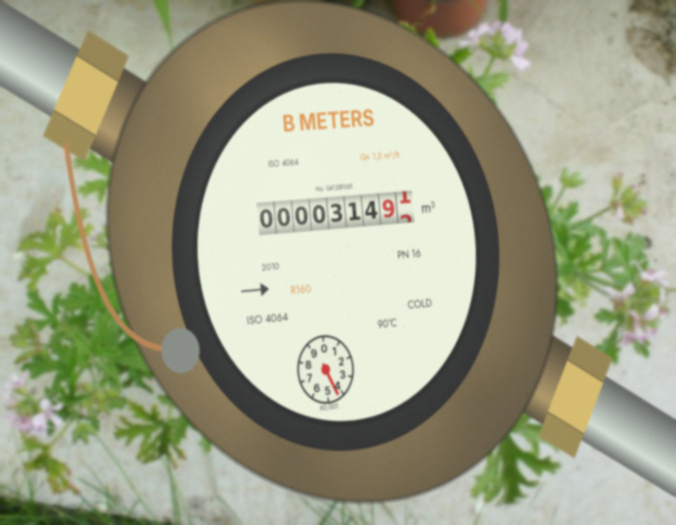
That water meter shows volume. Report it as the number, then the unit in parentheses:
314.914 (m³)
